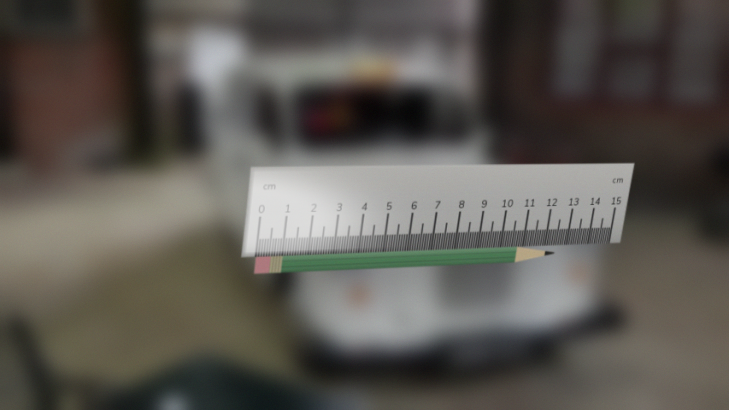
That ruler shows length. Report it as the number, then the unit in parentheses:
12.5 (cm)
